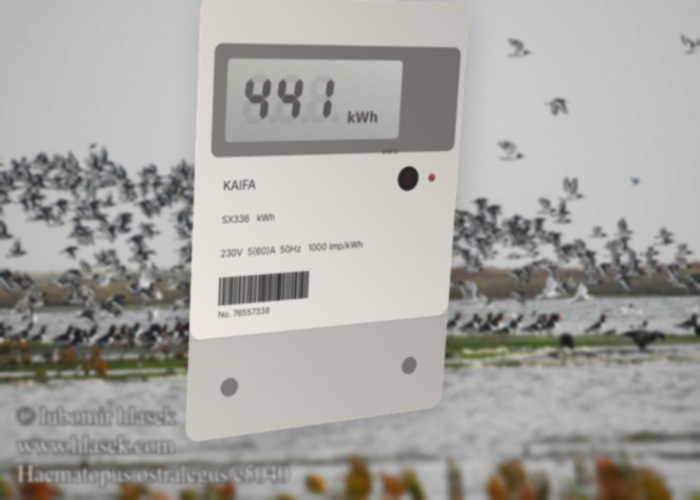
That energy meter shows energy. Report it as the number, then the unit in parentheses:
441 (kWh)
